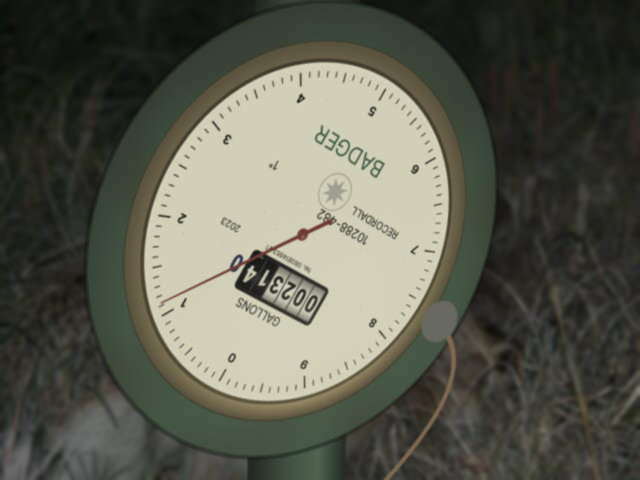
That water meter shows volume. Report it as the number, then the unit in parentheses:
23141.1 (gal)
